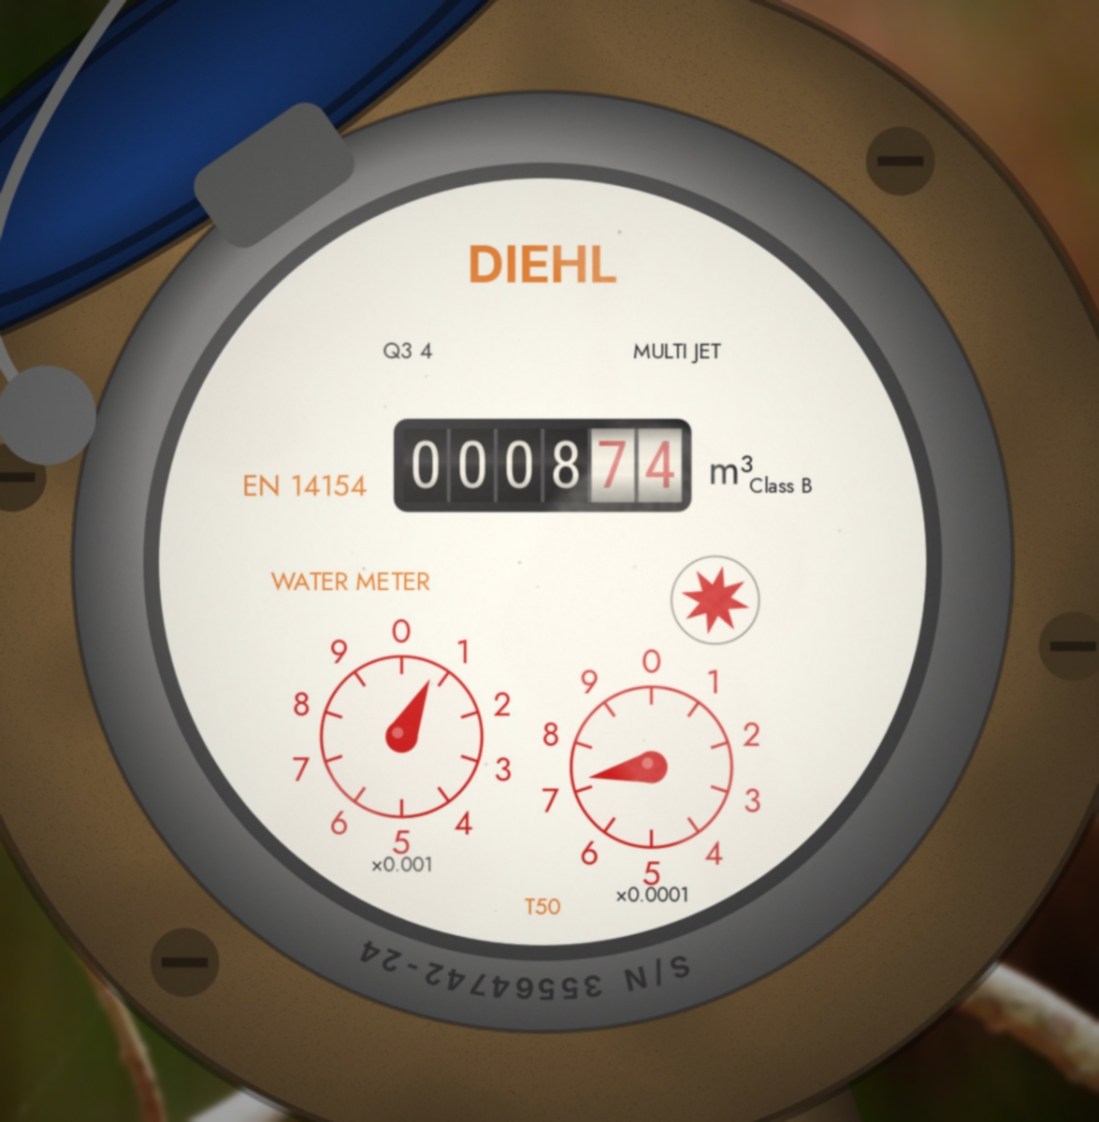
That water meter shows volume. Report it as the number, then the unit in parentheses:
8.7407 (m³)
